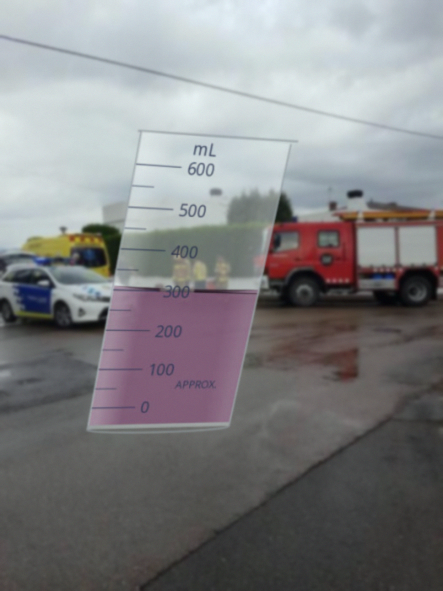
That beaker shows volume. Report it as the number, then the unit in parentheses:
300 (mL)
